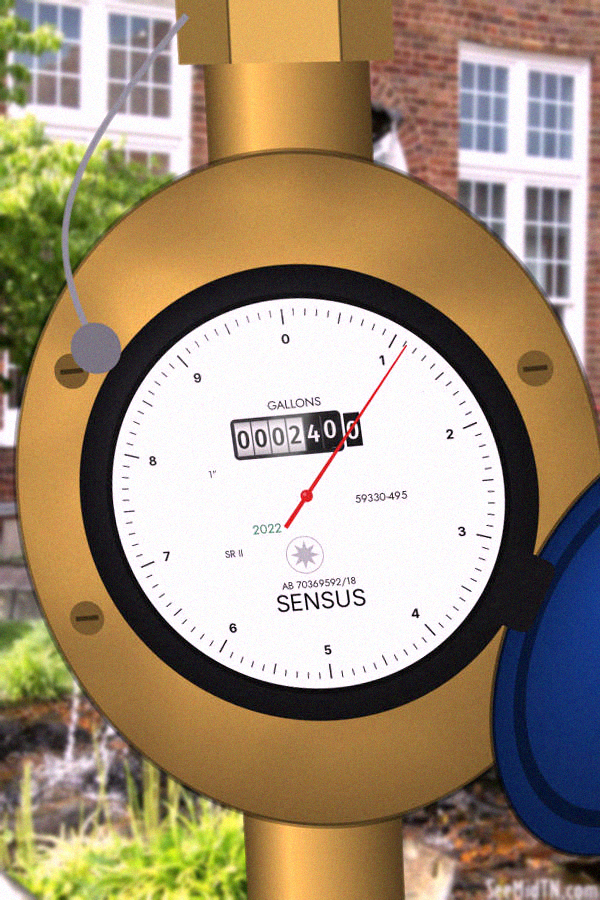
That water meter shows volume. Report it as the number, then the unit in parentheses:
2401.1 (gal)
